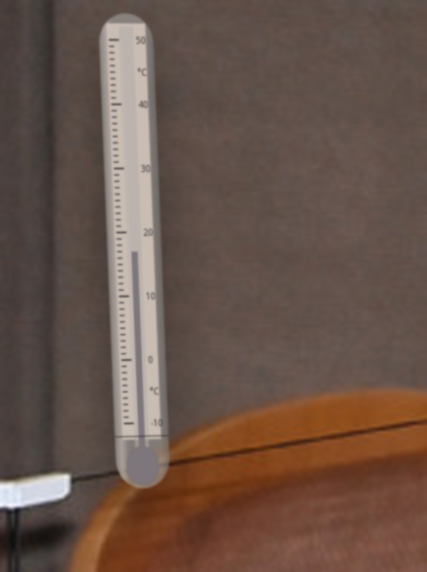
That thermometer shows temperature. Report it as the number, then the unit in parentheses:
17 (°C)
